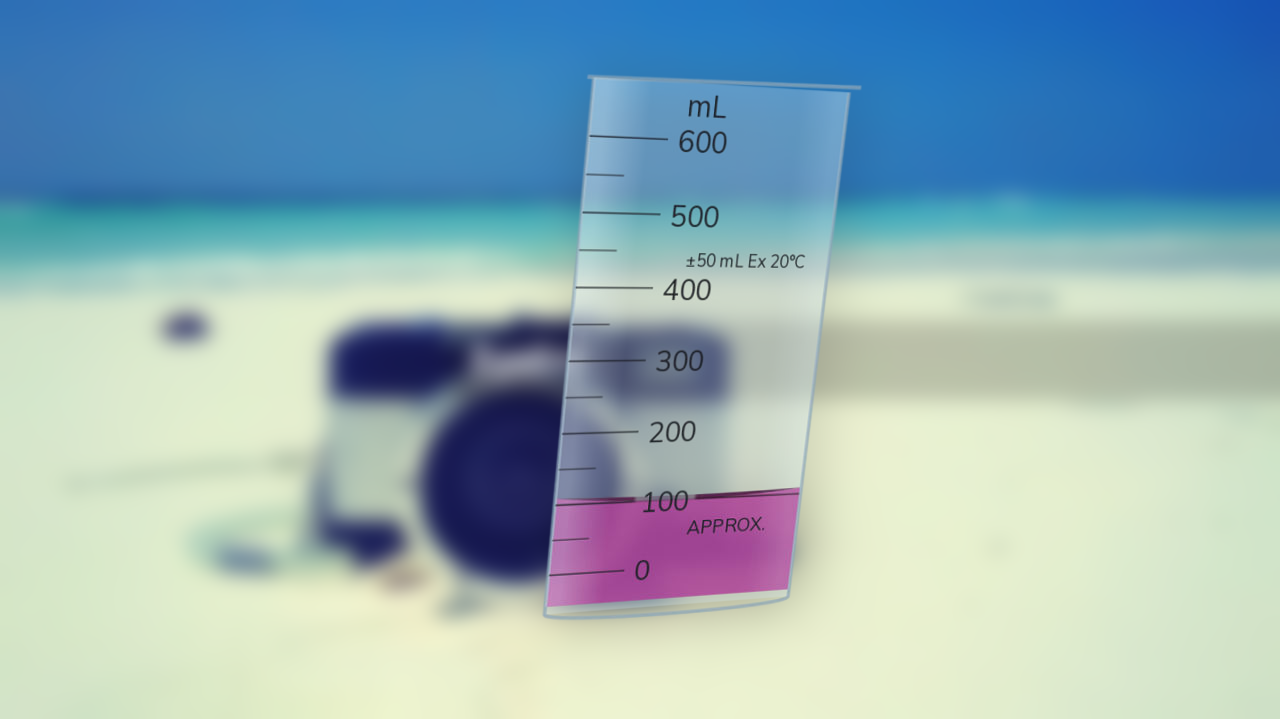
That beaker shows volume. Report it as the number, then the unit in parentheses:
100 (mL)
